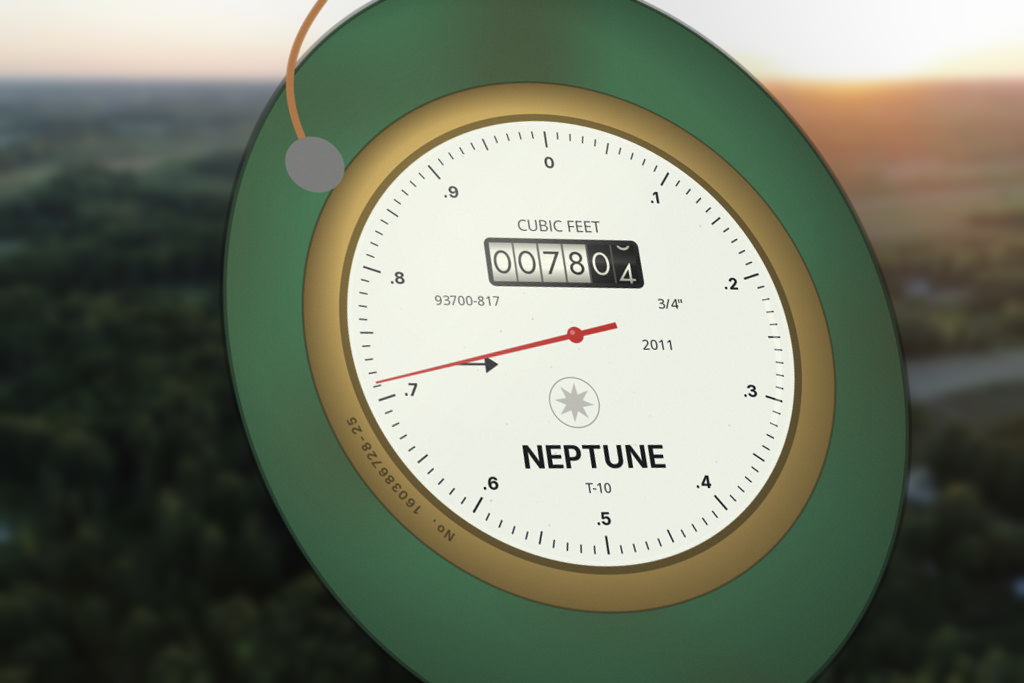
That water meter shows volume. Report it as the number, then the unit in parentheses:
7803.71 (ft³)
